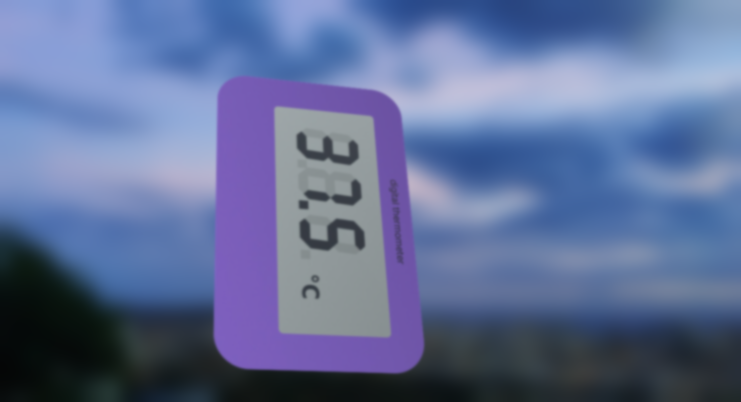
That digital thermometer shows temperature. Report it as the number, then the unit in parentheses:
37.5 (°C)
